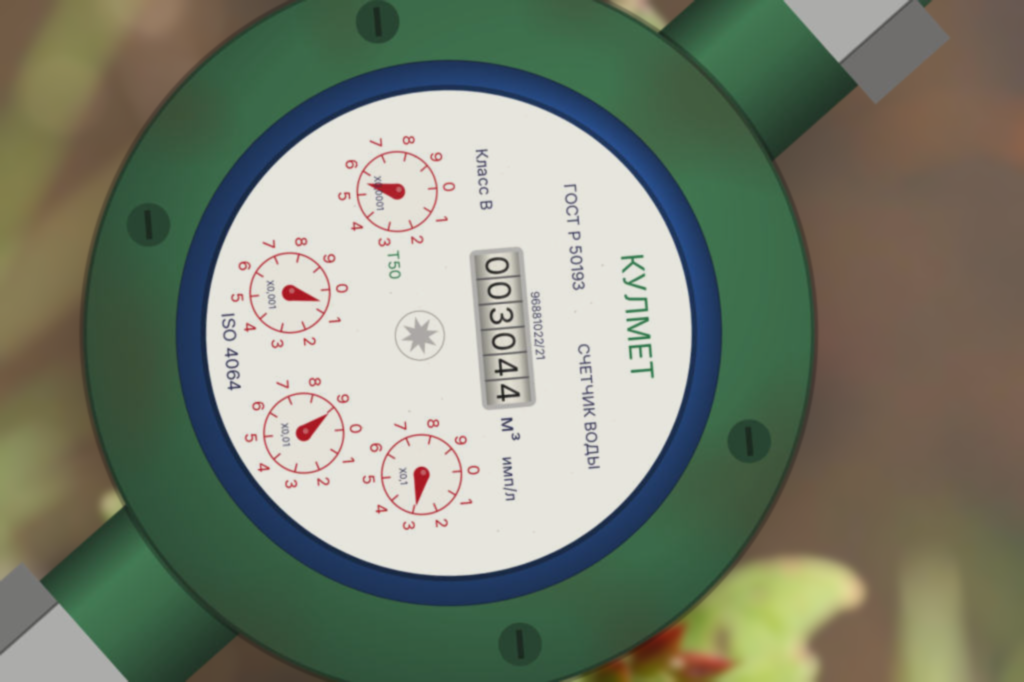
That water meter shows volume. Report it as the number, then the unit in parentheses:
3044.2905 (m³)
